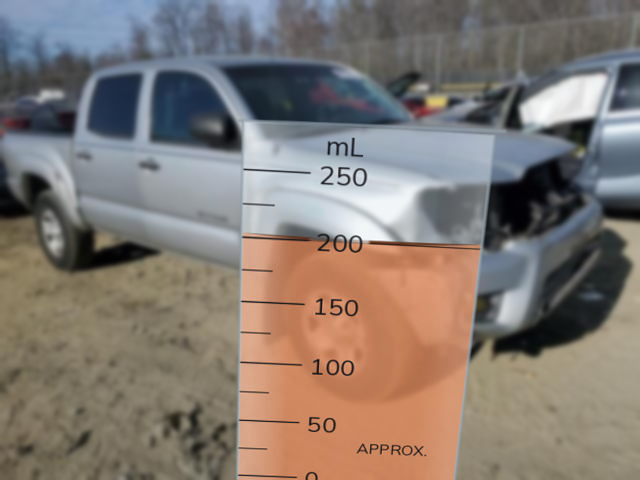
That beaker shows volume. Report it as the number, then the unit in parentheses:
200 (mL)
